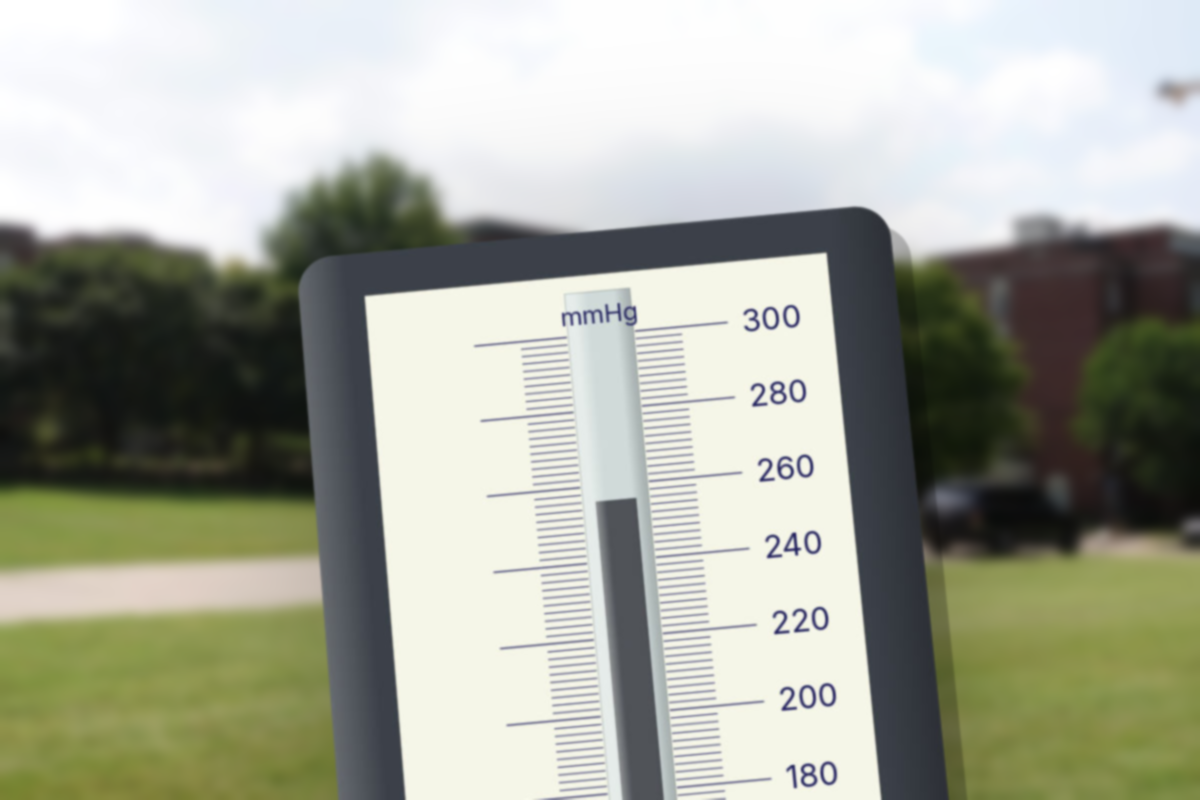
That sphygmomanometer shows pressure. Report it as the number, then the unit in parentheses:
256 (mmHg)
